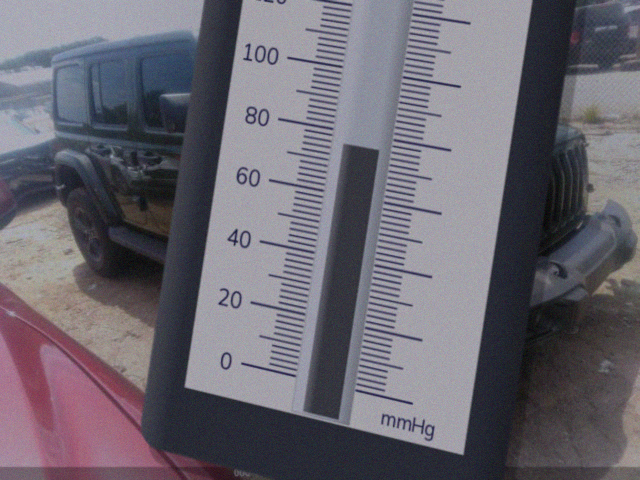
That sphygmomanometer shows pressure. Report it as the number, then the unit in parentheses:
76 (mmHg)
